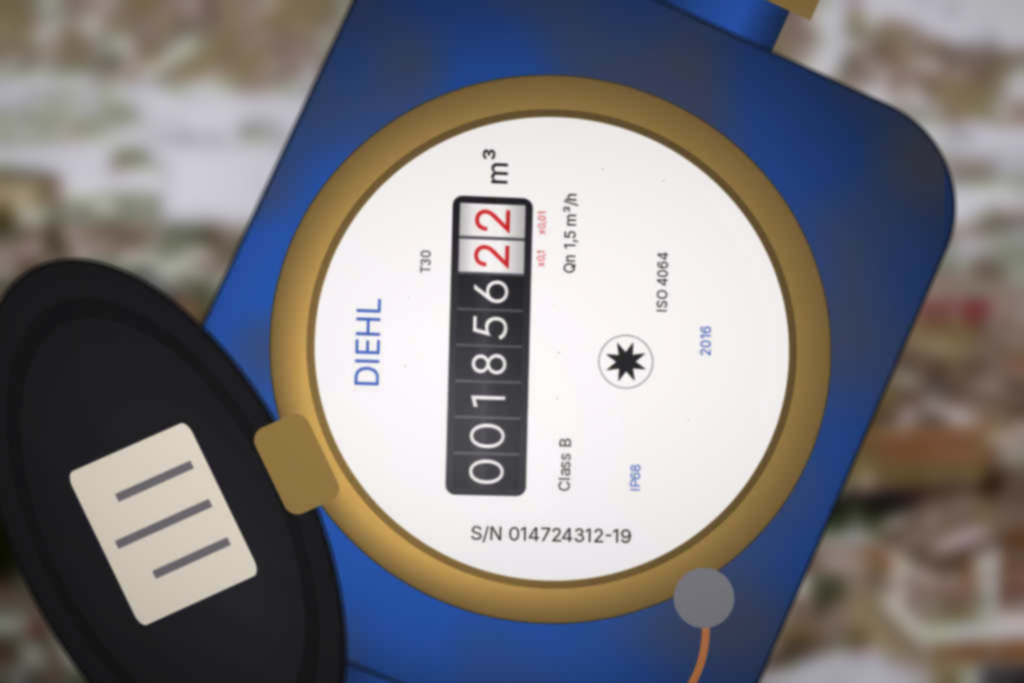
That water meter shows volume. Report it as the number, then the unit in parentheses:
1856.22 (m³)
